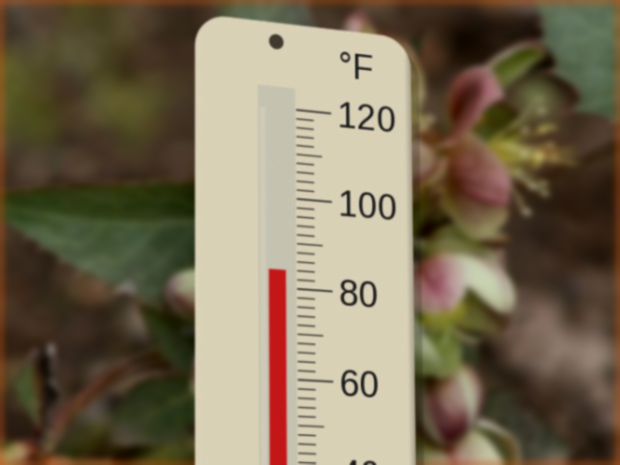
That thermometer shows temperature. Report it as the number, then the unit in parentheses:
84 (°F)
